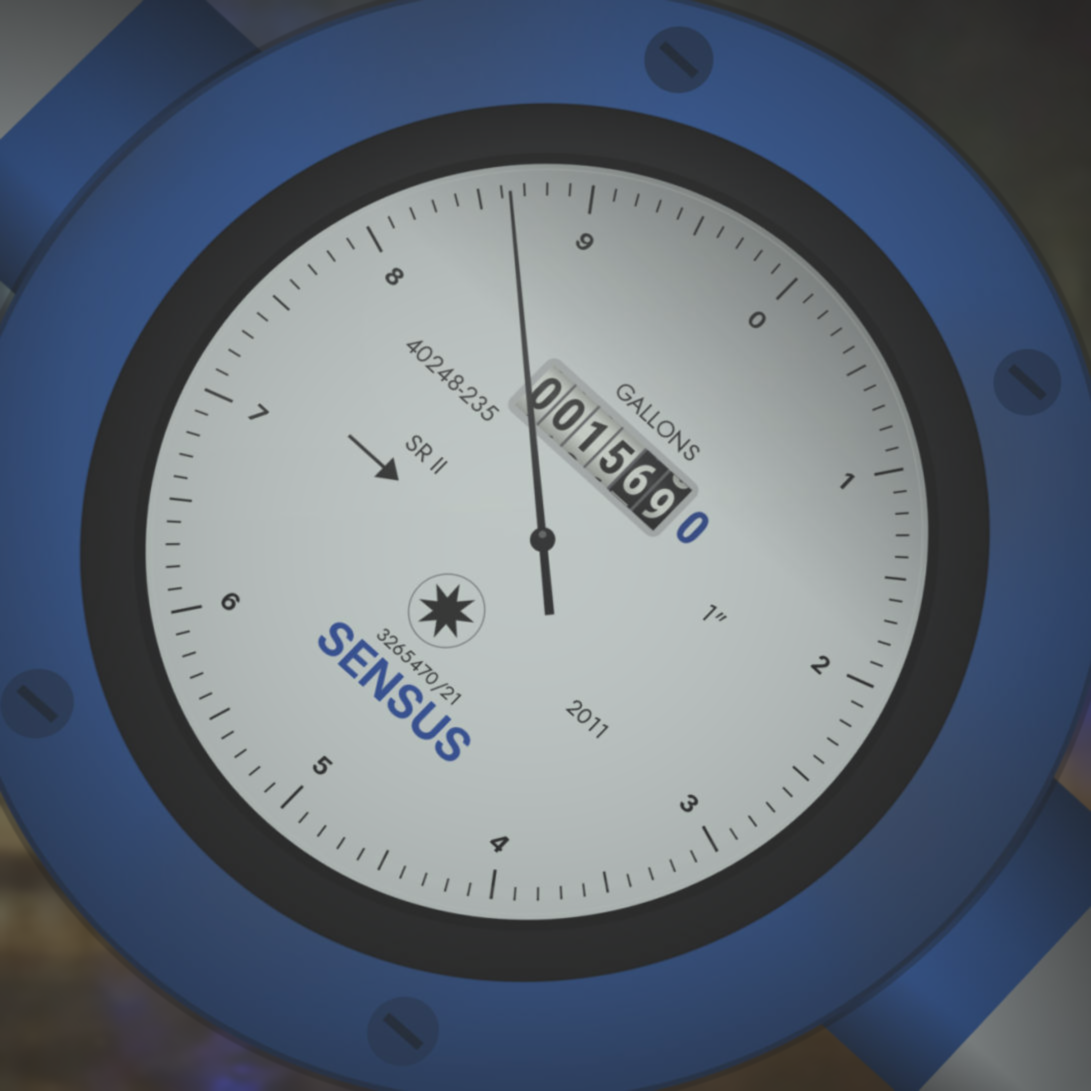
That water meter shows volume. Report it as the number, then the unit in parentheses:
15688.6 (gal)
